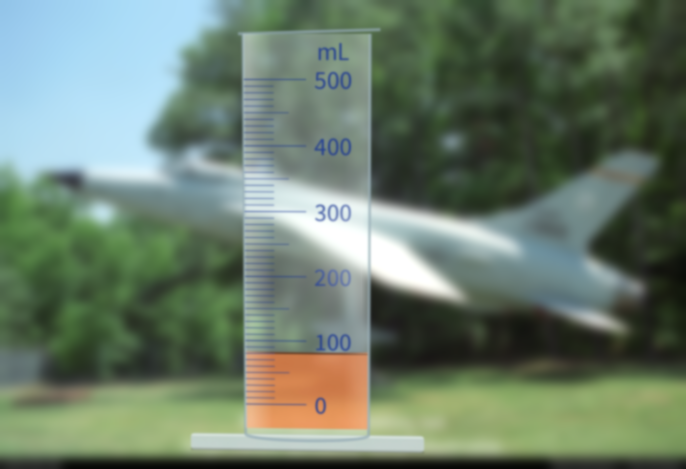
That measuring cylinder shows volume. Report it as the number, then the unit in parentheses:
80 (mL)
